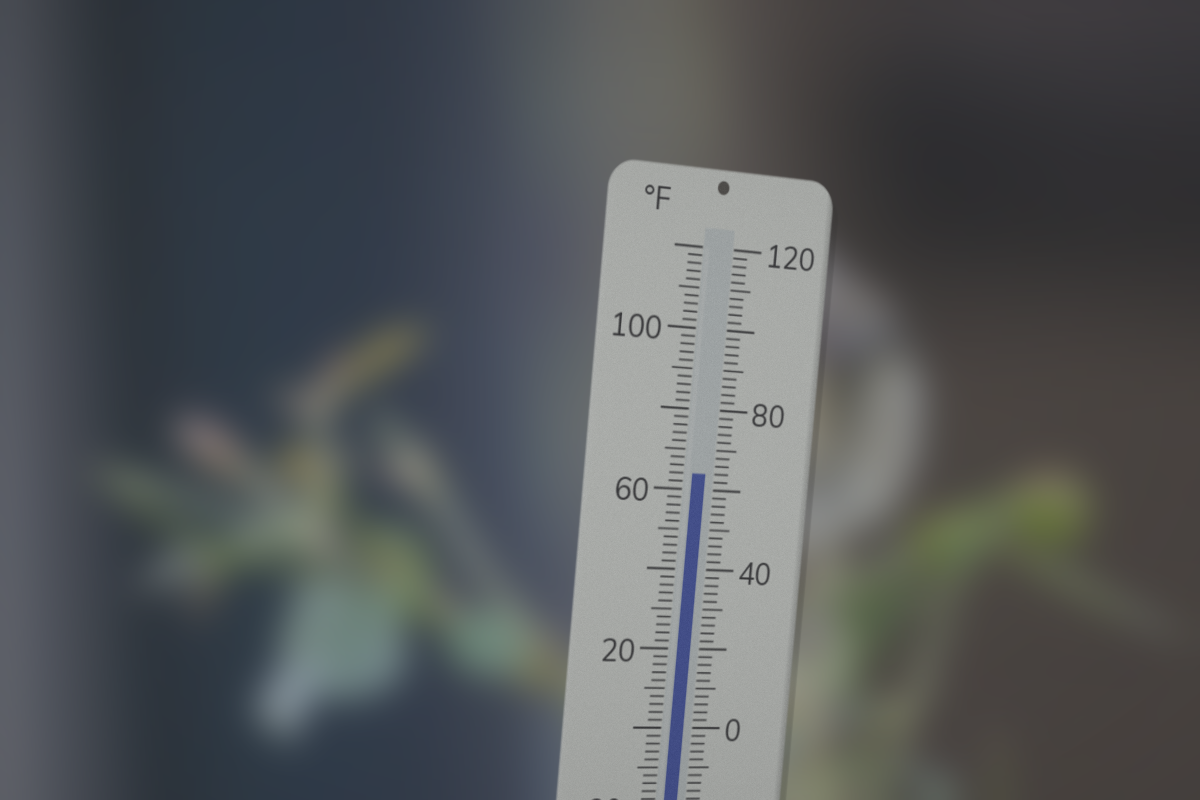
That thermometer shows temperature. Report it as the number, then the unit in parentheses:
64 (°F)
